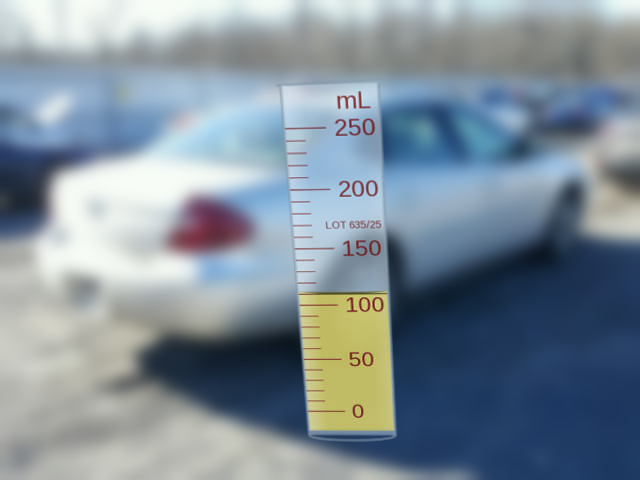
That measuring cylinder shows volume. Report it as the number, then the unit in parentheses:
110 (mL)
